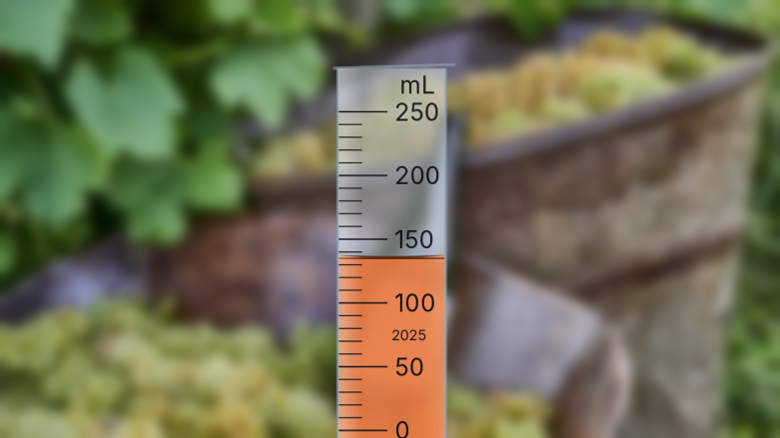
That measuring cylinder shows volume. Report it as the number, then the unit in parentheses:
135 (mL)
